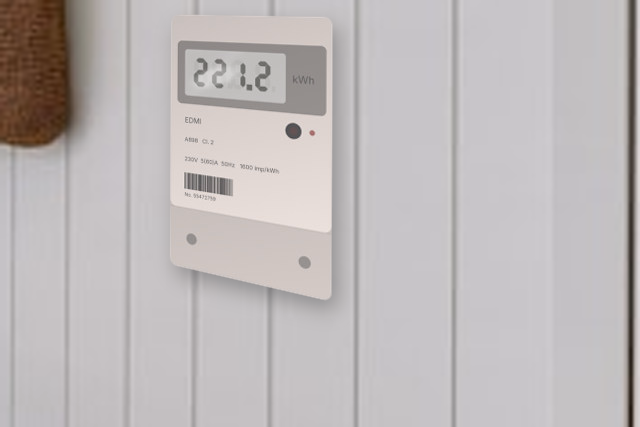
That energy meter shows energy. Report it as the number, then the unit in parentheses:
221.2 (kWh)
